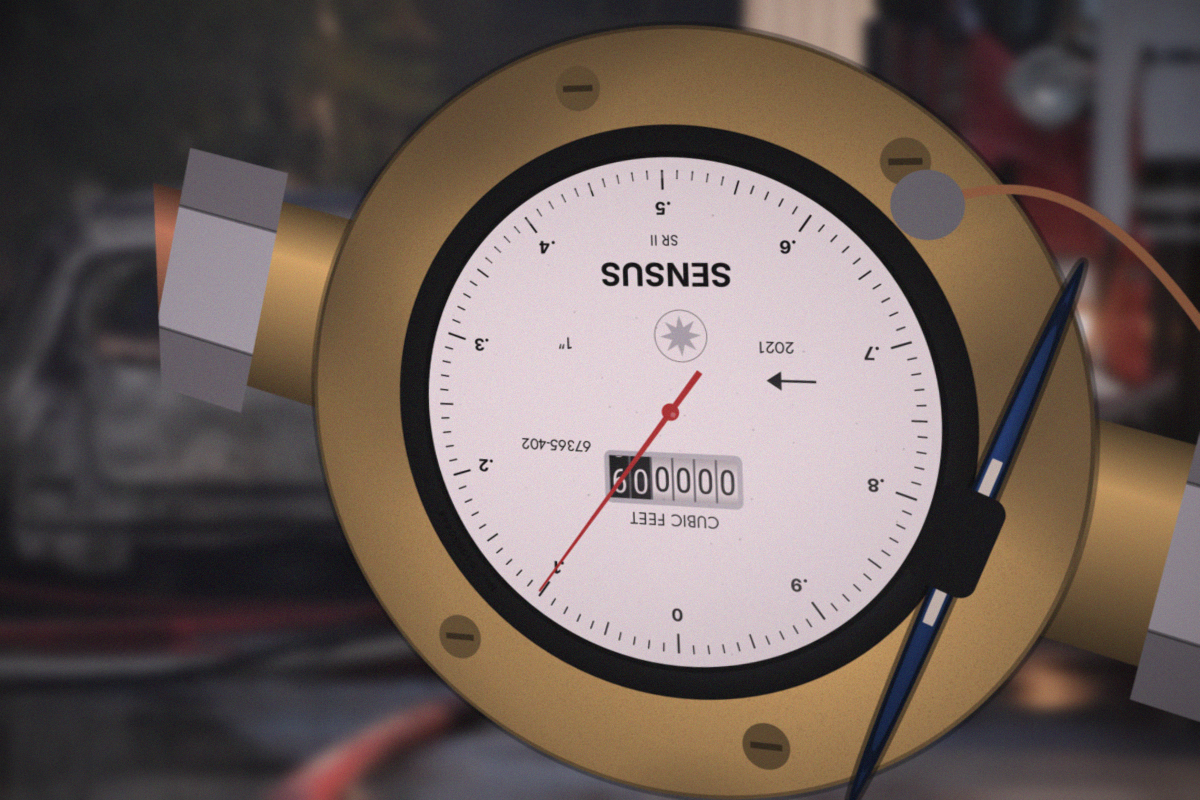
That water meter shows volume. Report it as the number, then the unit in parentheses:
9.10 (ft³)
